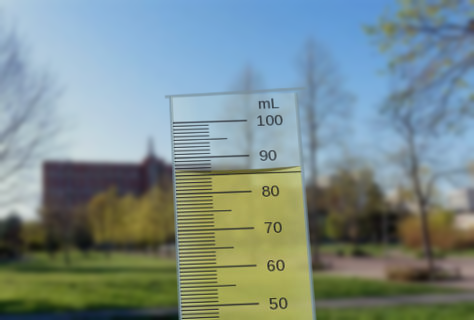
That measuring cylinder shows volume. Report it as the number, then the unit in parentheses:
85 (mL)
